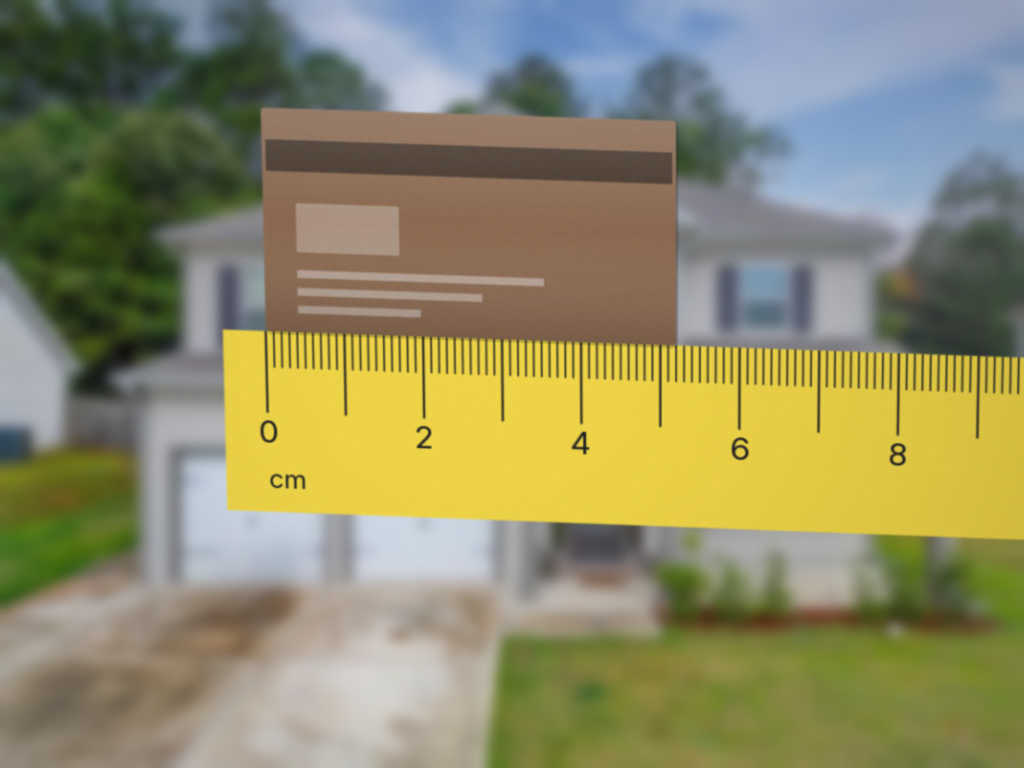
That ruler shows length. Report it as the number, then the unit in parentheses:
5.2 (cm)
